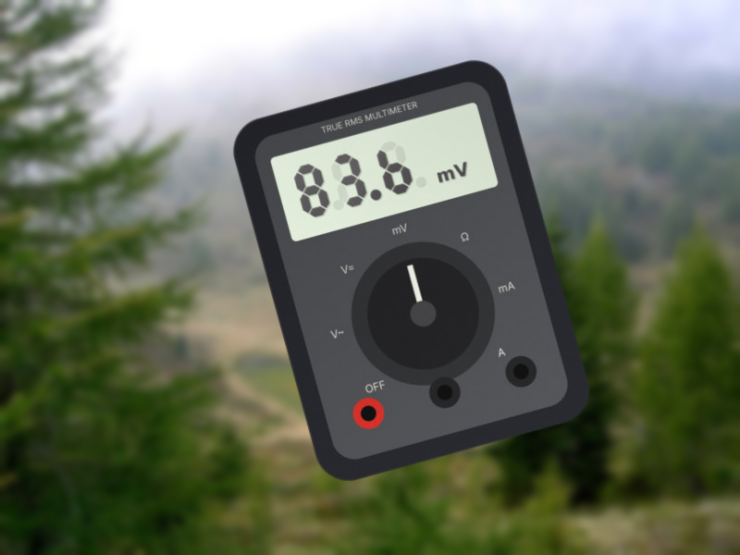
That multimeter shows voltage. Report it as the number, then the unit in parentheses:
83.6 (mV)
